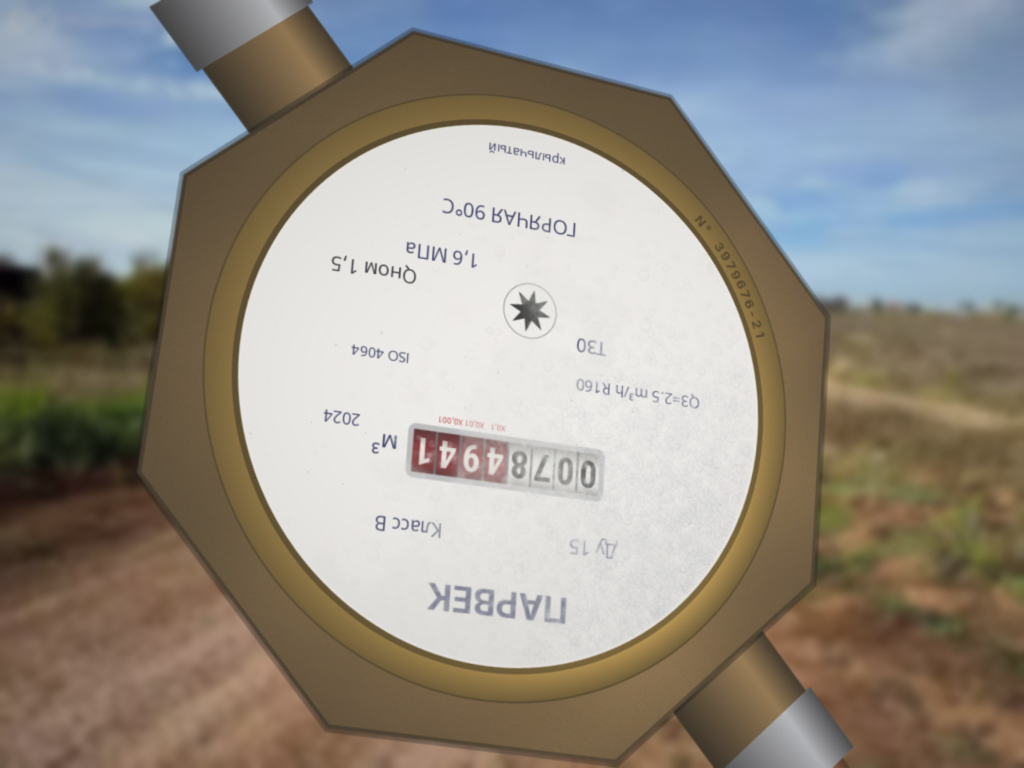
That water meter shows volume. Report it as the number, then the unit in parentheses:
78.4941 (m³)
